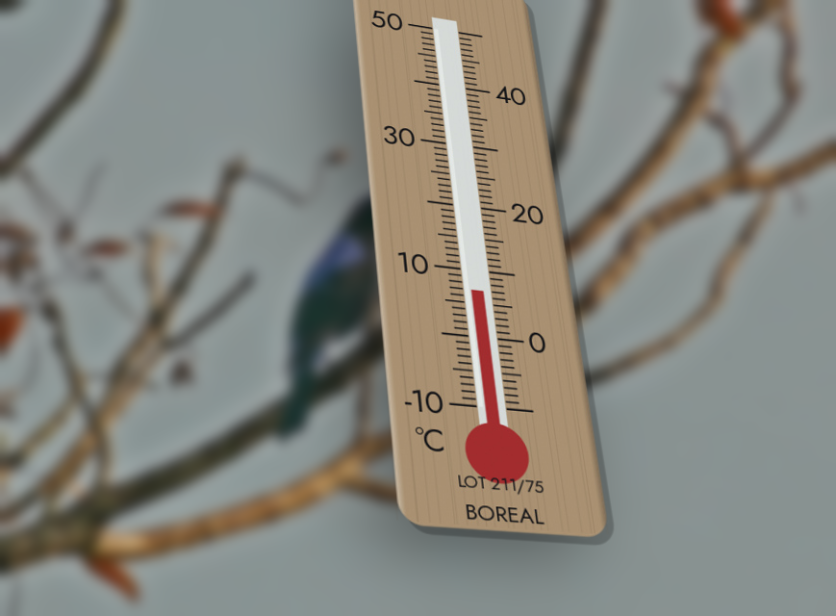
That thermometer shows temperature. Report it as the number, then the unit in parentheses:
7 (°C)
